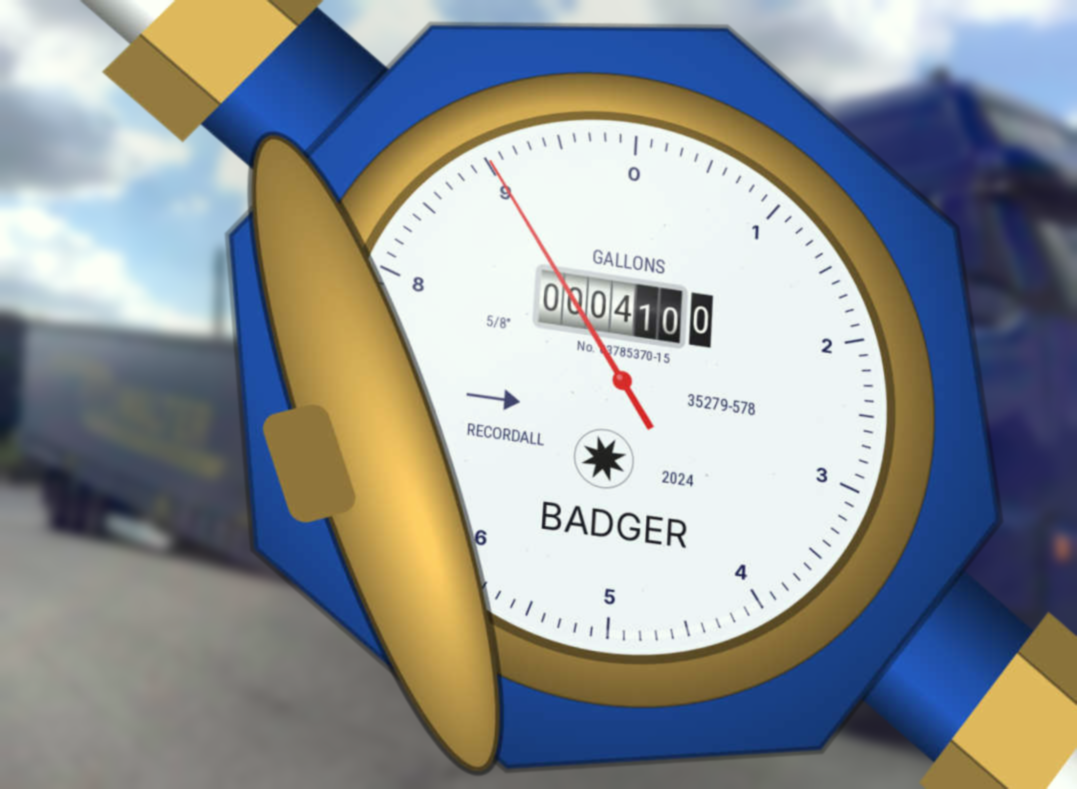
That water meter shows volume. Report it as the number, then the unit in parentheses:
4099.0 (gal)
